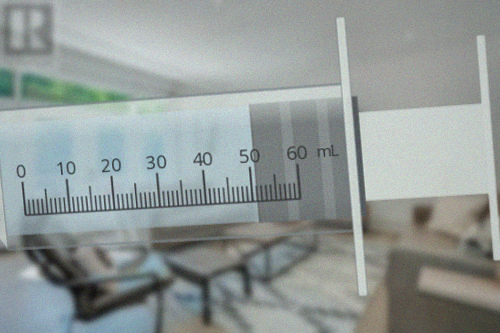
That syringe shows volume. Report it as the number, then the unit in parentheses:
51 (mL)
